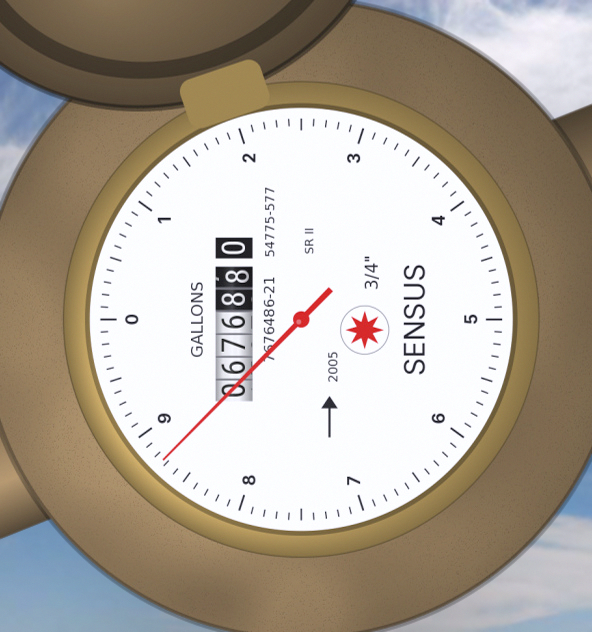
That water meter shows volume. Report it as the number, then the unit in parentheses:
676878.7 (gal)
